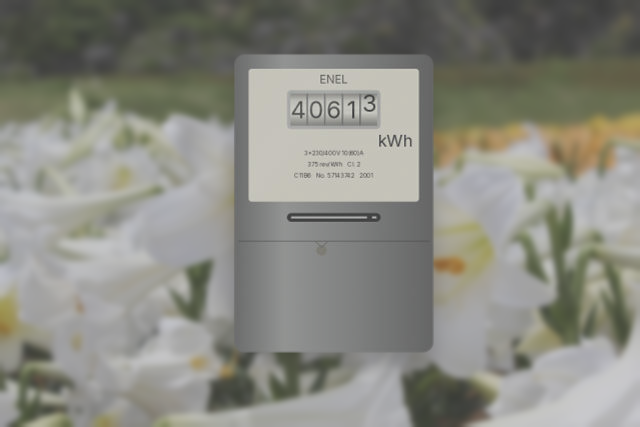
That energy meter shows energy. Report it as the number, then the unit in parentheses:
40613 (kWh)
